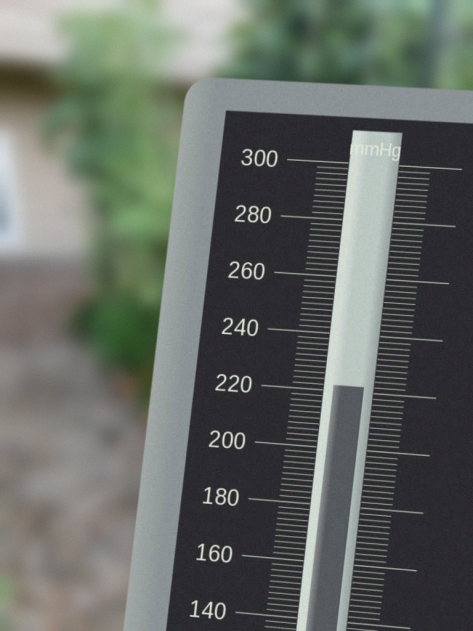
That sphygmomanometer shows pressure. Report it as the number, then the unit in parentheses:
222 (mmHg)
